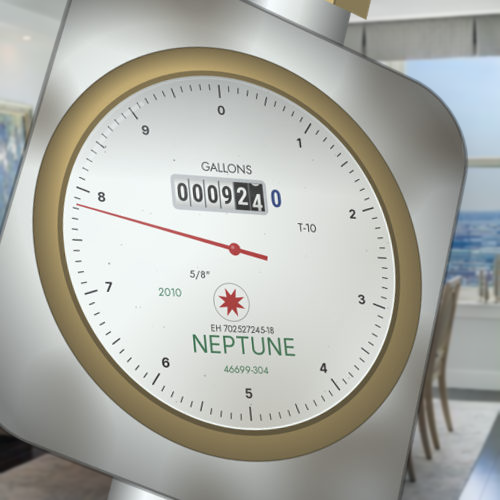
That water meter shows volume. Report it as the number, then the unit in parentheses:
9237.8 (gal)
